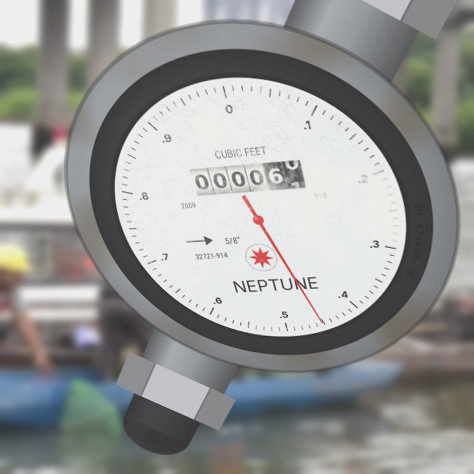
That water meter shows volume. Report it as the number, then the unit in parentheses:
60.45 (ft³)
